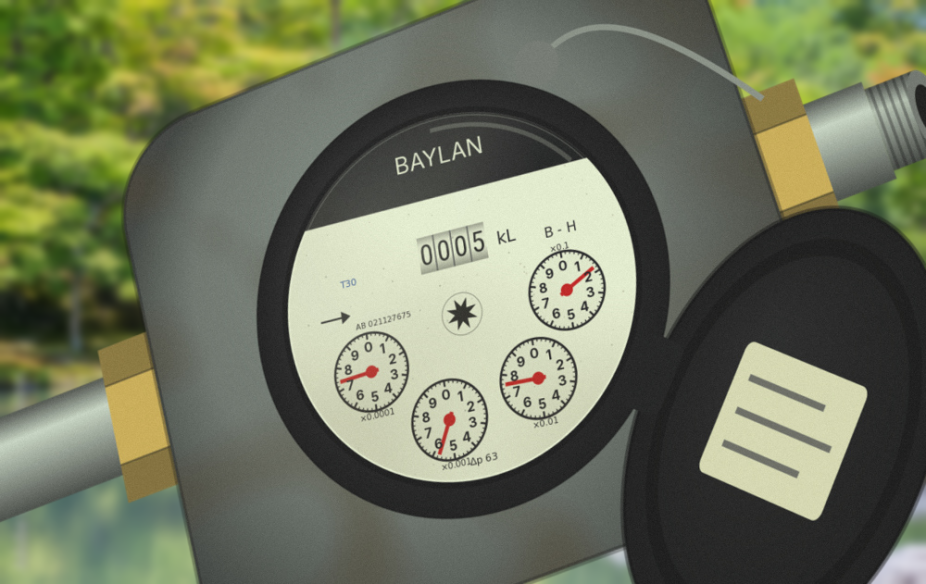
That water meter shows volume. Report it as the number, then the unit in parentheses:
5.1757 (kL)
